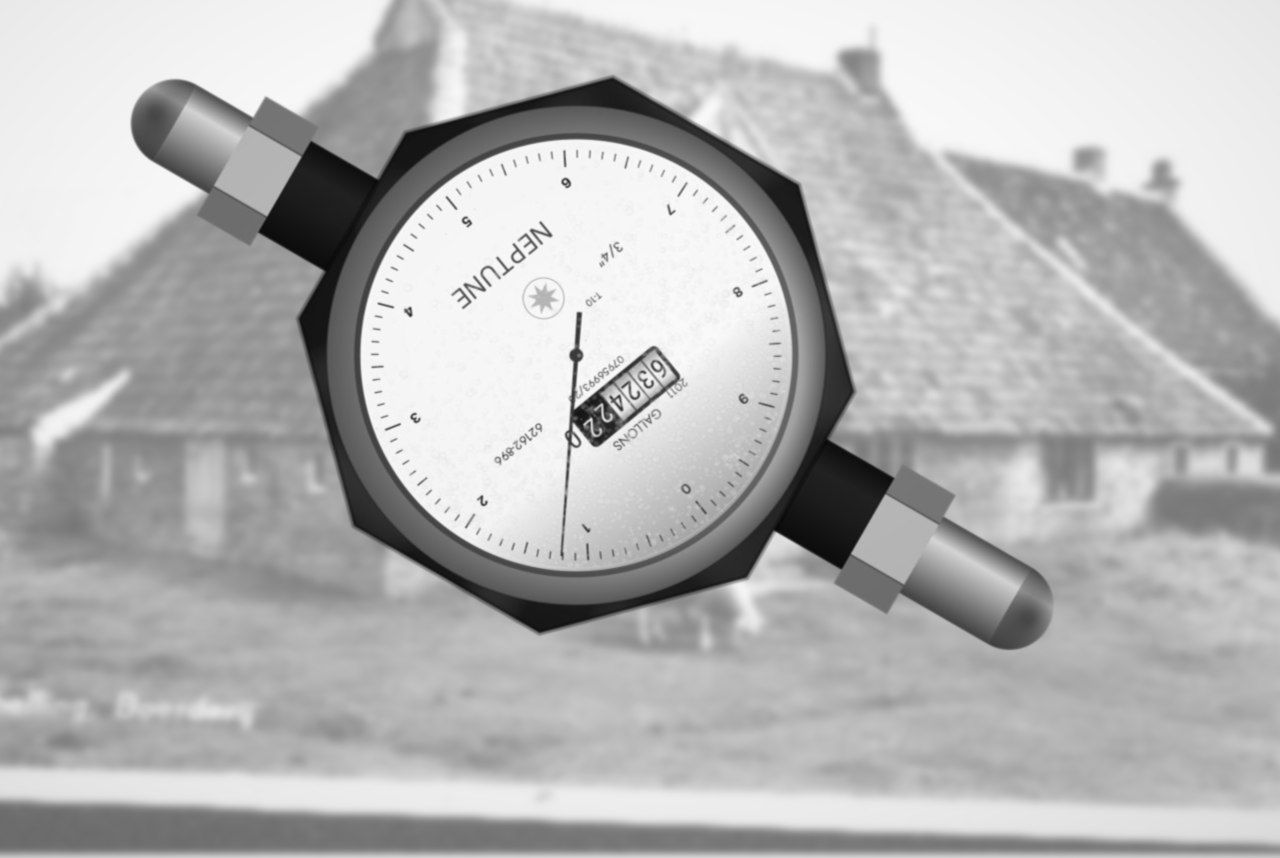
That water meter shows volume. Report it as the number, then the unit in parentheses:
6324221.2 (gal)
